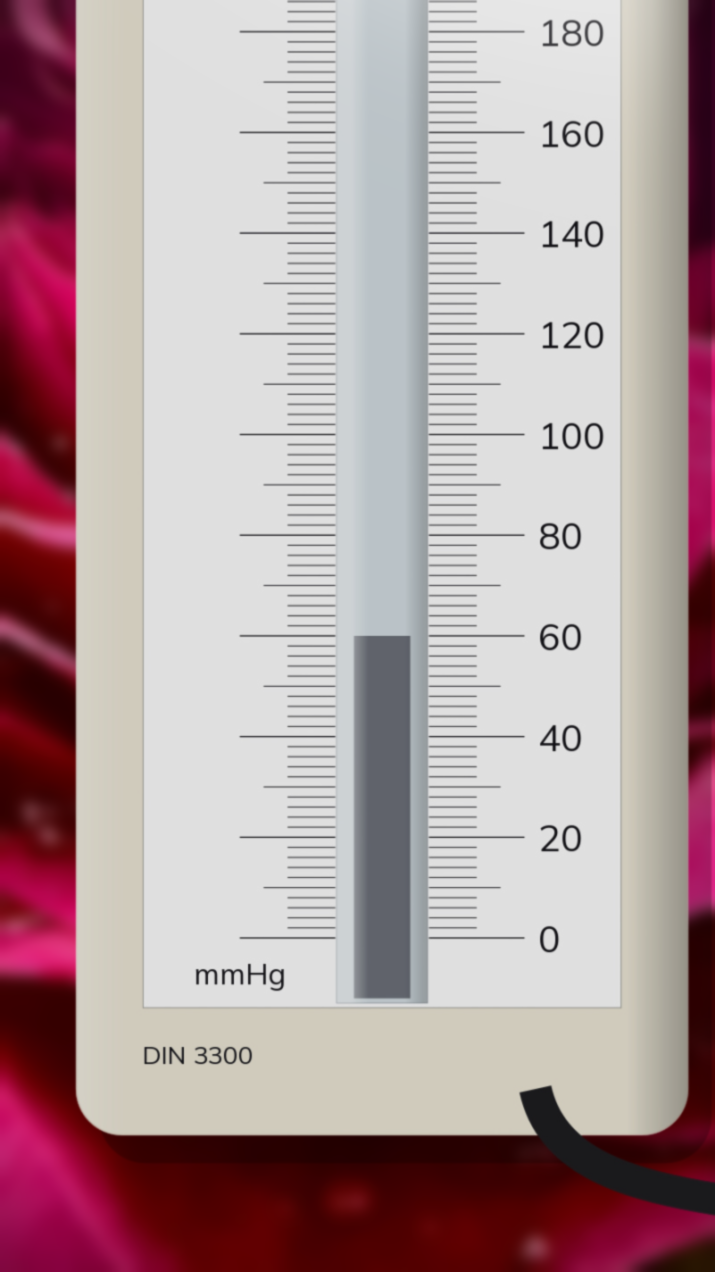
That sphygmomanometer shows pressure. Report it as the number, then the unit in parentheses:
60 (mmHg)
